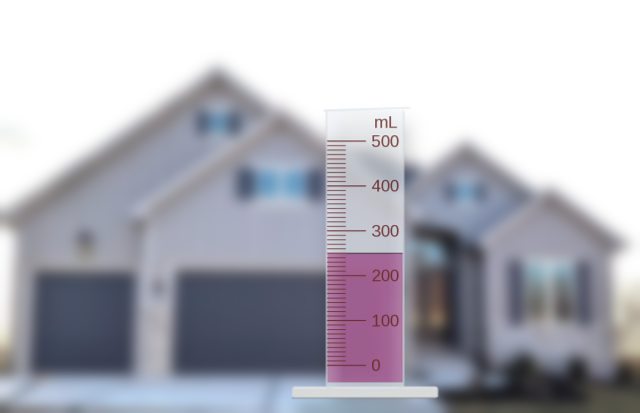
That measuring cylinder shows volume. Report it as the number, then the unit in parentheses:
250 (mL)
